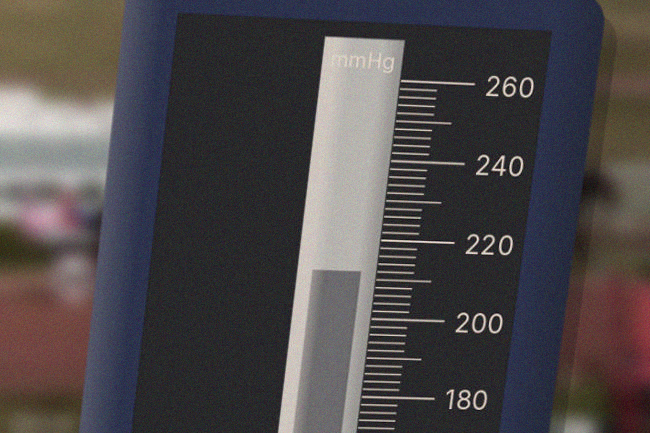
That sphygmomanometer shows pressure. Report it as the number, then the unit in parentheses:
212 (mmHg)
